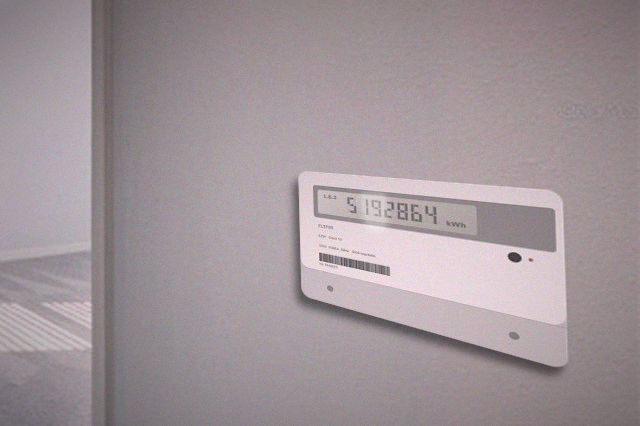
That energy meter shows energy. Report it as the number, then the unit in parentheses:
5192864 (kWh)
